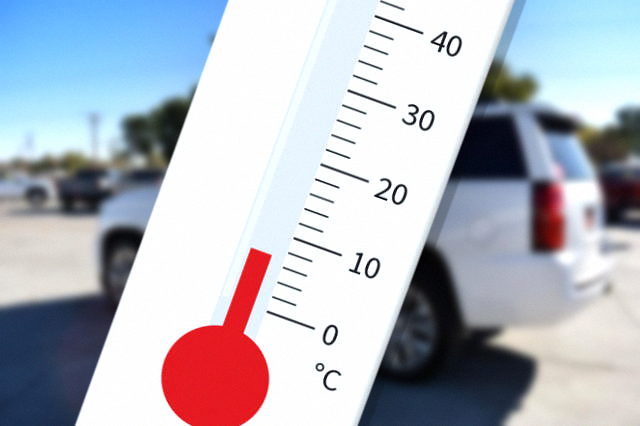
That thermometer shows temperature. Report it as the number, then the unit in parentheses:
7 (°C)
